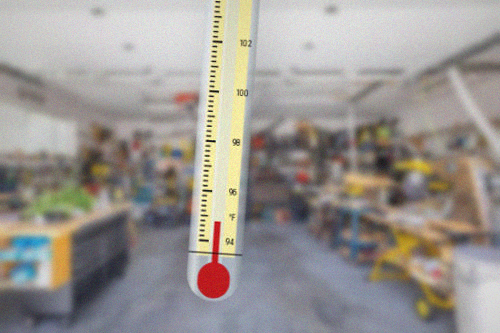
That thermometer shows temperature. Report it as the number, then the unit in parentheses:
94.8 (°F)
